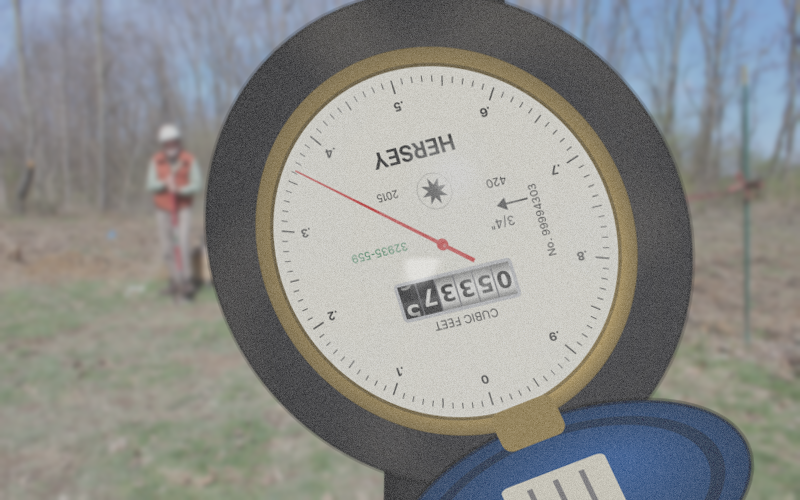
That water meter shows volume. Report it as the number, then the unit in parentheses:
53375.36 (ft³)
